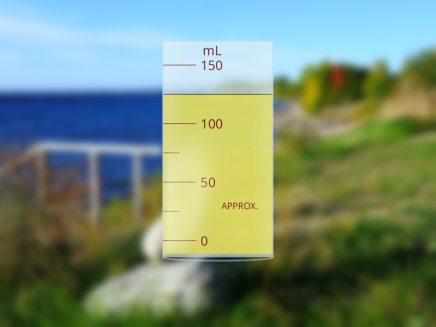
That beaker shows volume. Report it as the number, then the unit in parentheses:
125 (mL)
